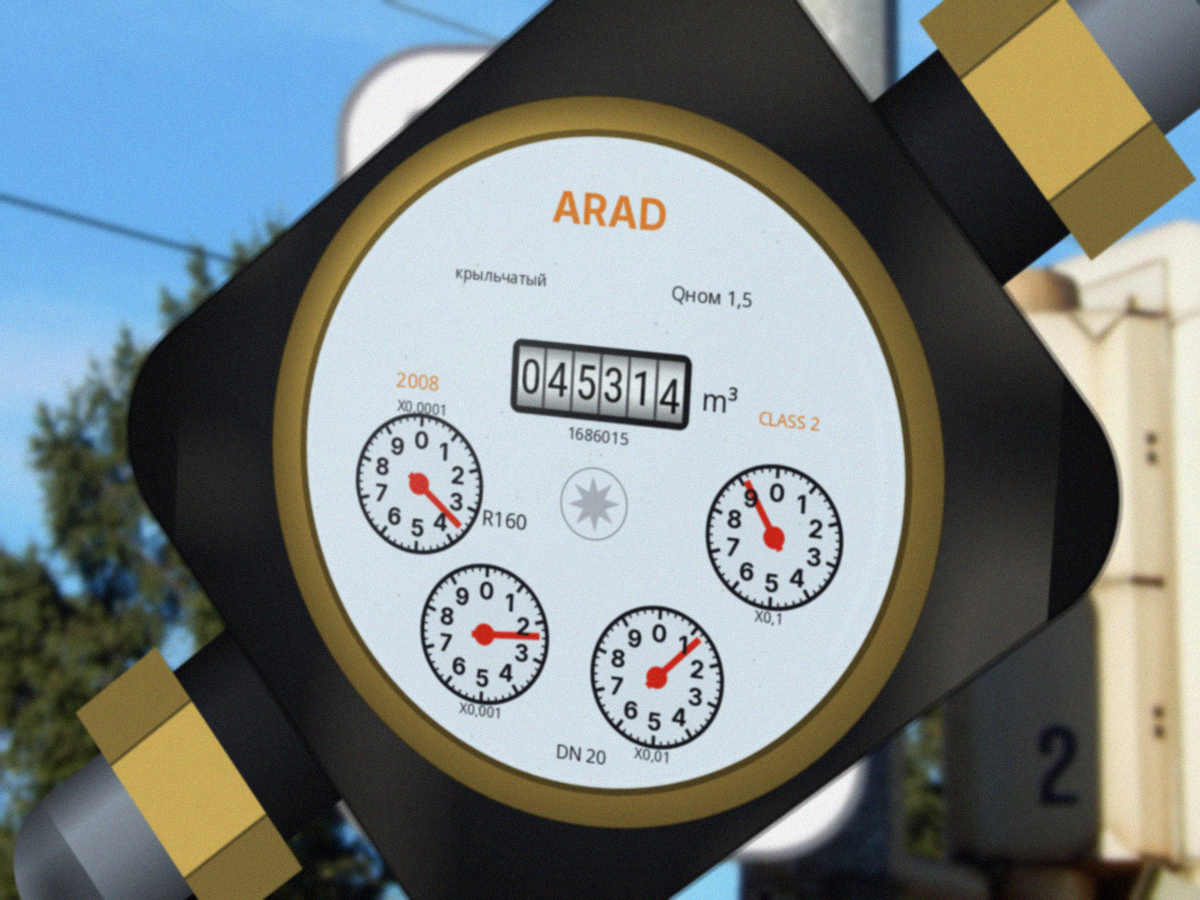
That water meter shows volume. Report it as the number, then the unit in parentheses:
45313.9123 (m³)
